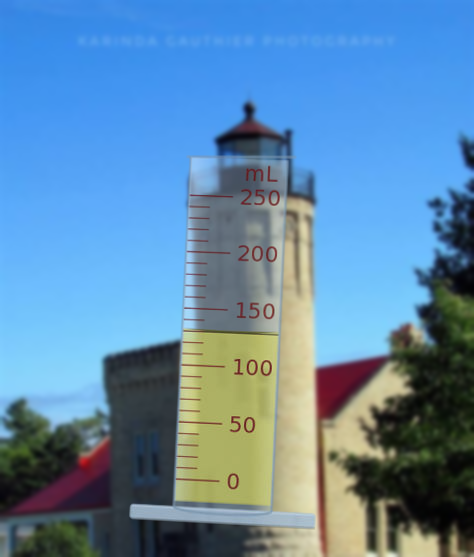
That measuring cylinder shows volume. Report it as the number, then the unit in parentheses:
130 (mL)
